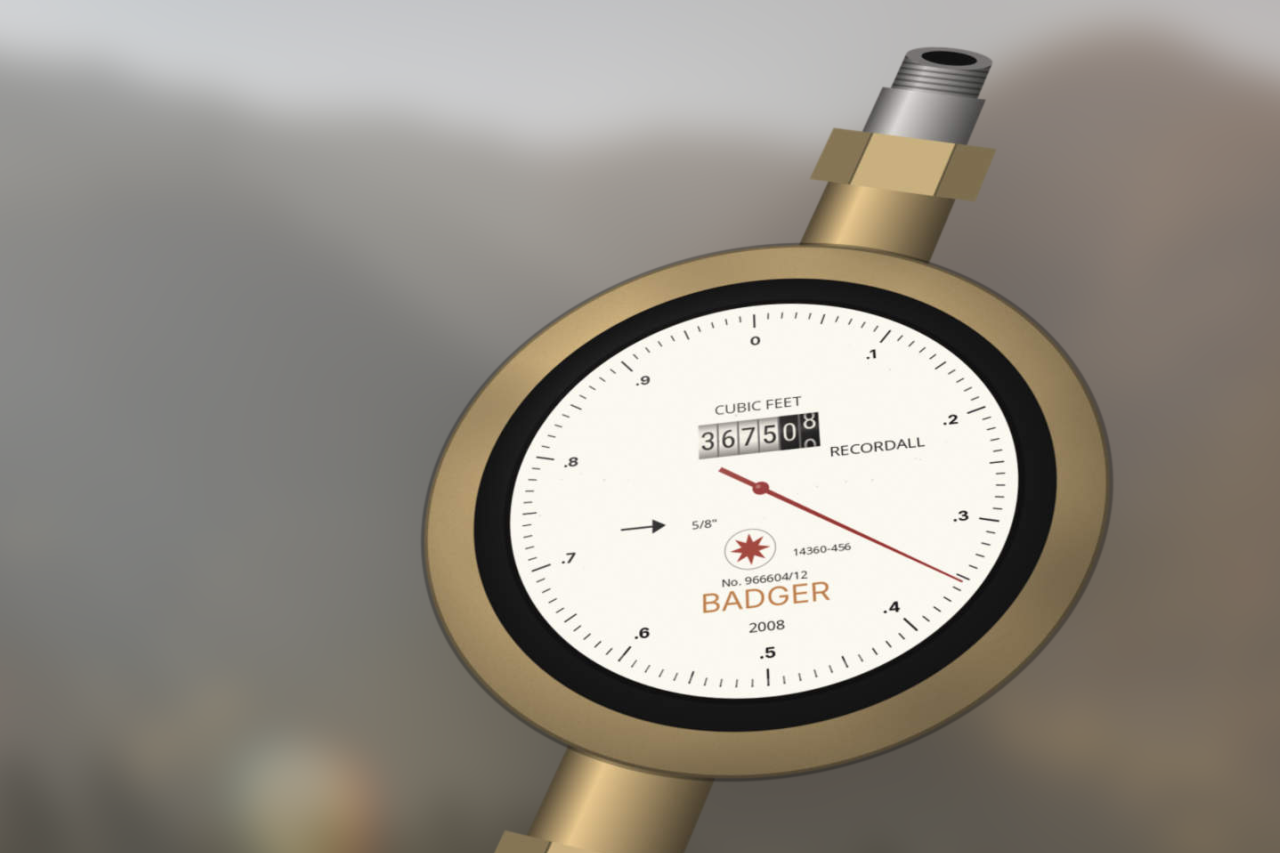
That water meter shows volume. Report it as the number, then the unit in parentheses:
367508.35 (ft³)
